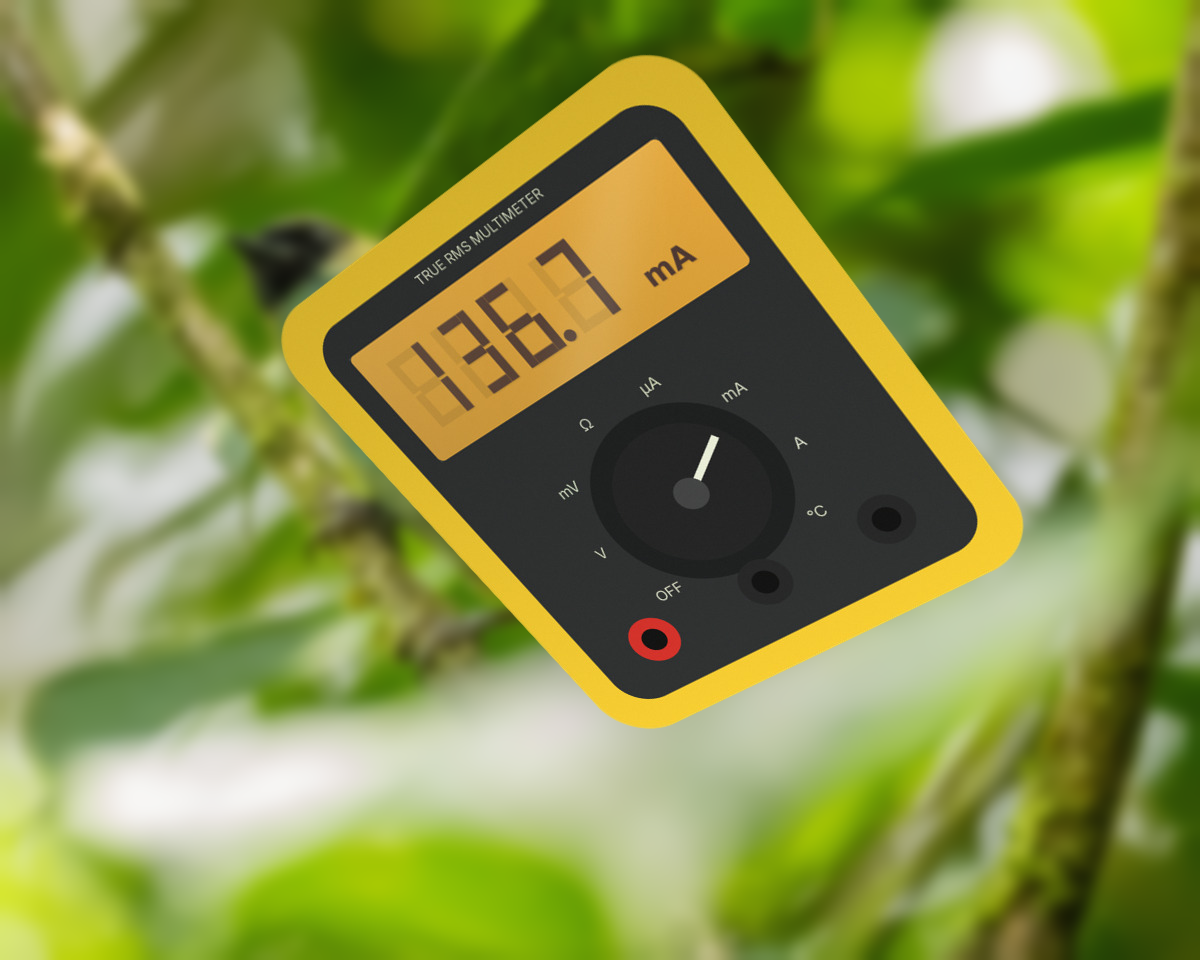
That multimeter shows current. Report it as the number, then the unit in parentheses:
136.7 (mA)
